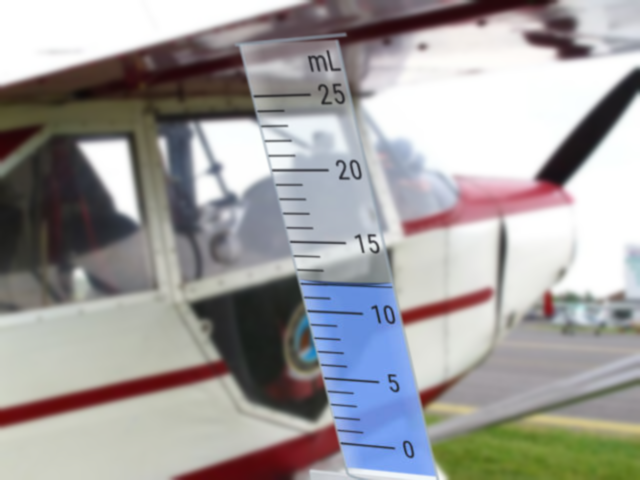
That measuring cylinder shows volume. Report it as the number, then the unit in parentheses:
12 (mL)
